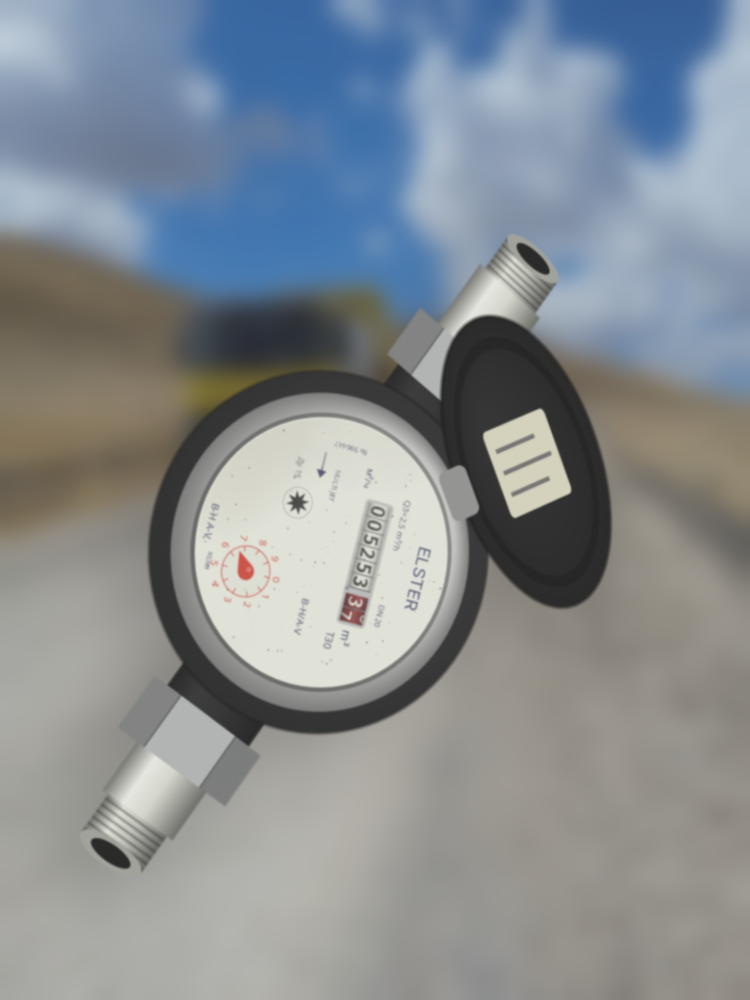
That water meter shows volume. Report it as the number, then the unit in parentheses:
5253.366 (m³)
